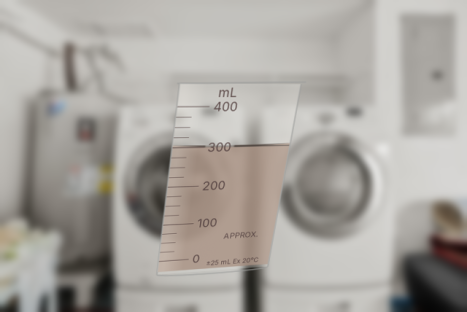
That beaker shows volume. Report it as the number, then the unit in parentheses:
300 (mL)
